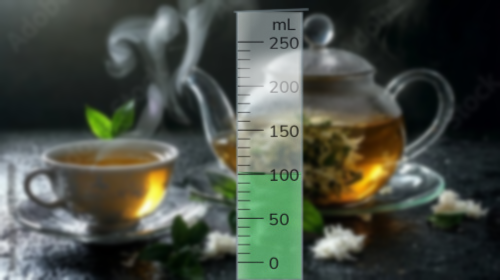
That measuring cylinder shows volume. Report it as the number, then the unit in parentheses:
100 (mL)
